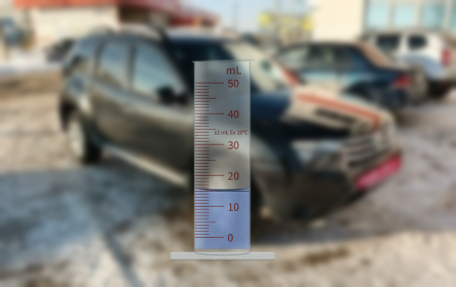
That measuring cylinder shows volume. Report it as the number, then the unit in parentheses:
15 (mL)
